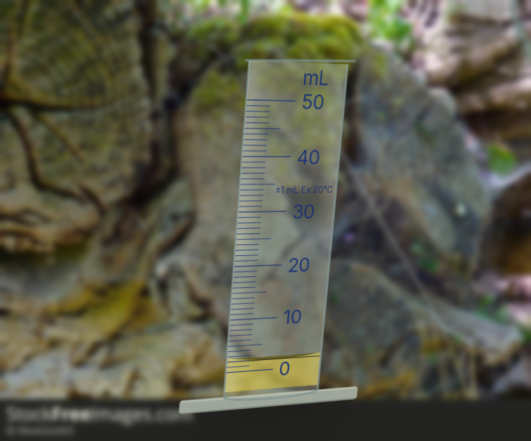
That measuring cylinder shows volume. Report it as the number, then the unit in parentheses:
2 (mL)
